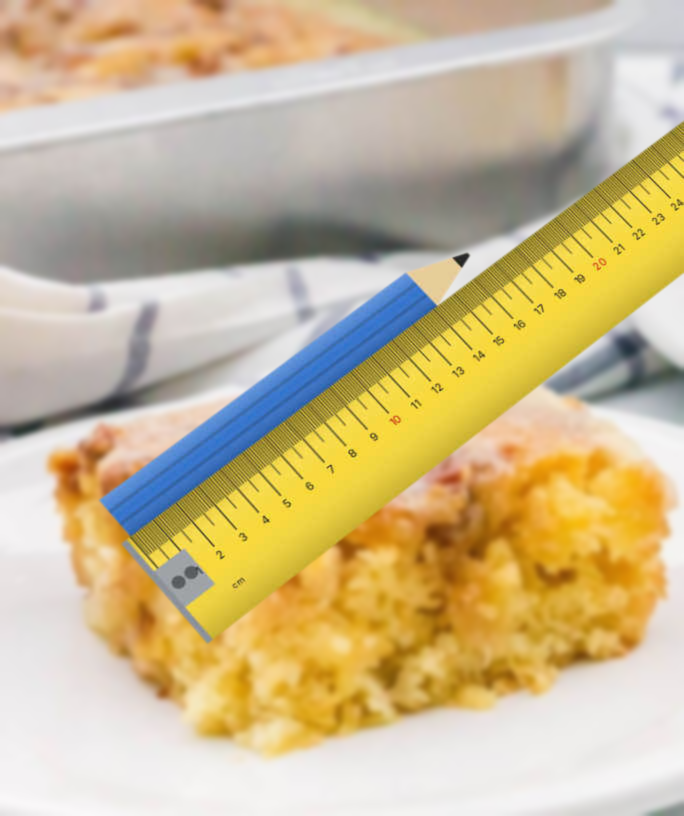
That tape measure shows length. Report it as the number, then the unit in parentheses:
16.5 (cm)
